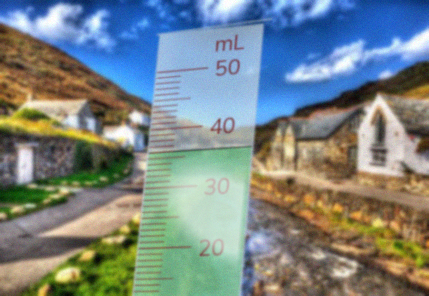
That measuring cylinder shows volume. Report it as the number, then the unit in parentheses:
36 (mL)
